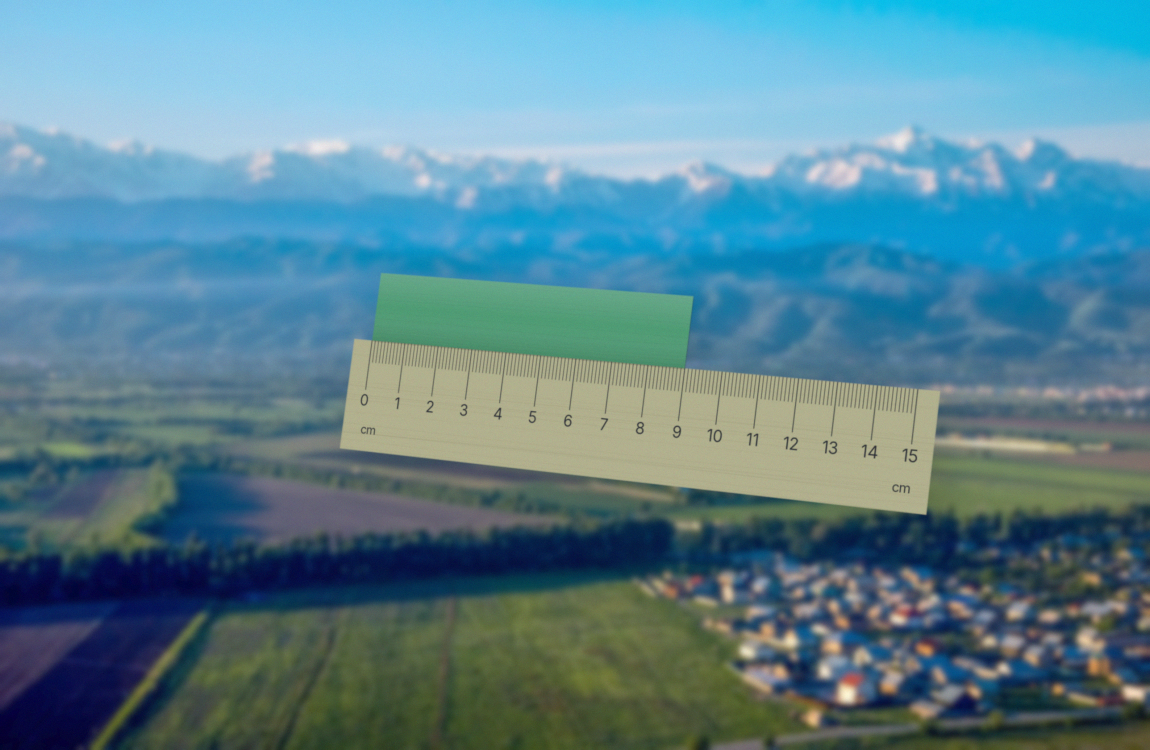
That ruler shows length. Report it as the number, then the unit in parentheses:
9 (cm)
